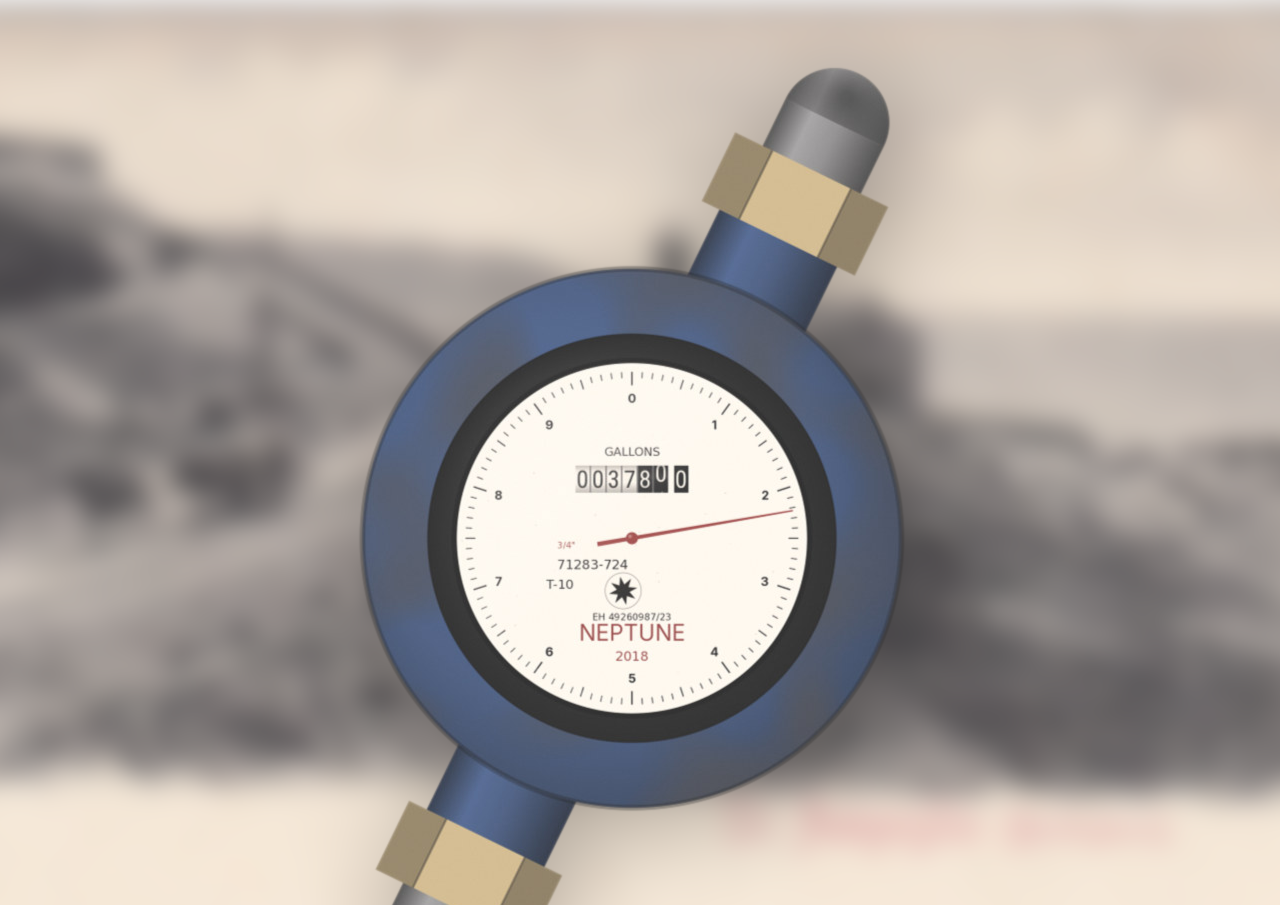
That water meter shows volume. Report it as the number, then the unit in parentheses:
37802.2 (gal)
